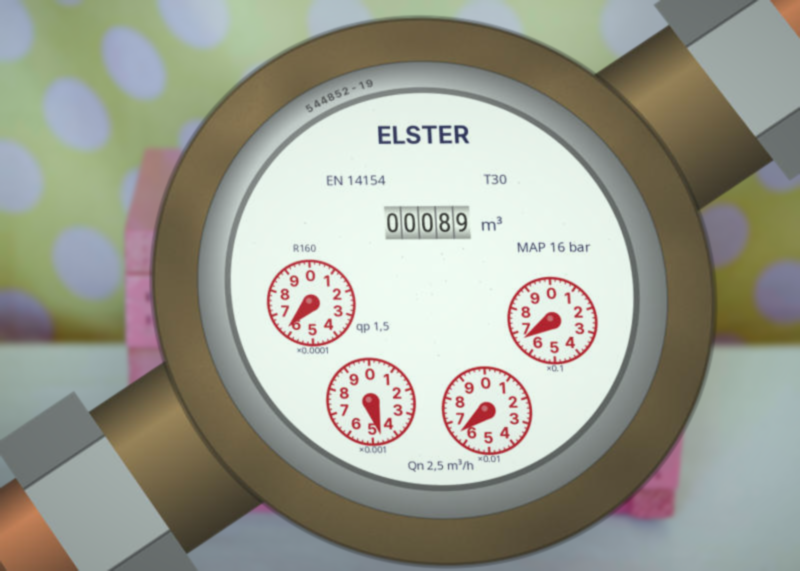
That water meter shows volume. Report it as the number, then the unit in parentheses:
89.6646 (m³)
